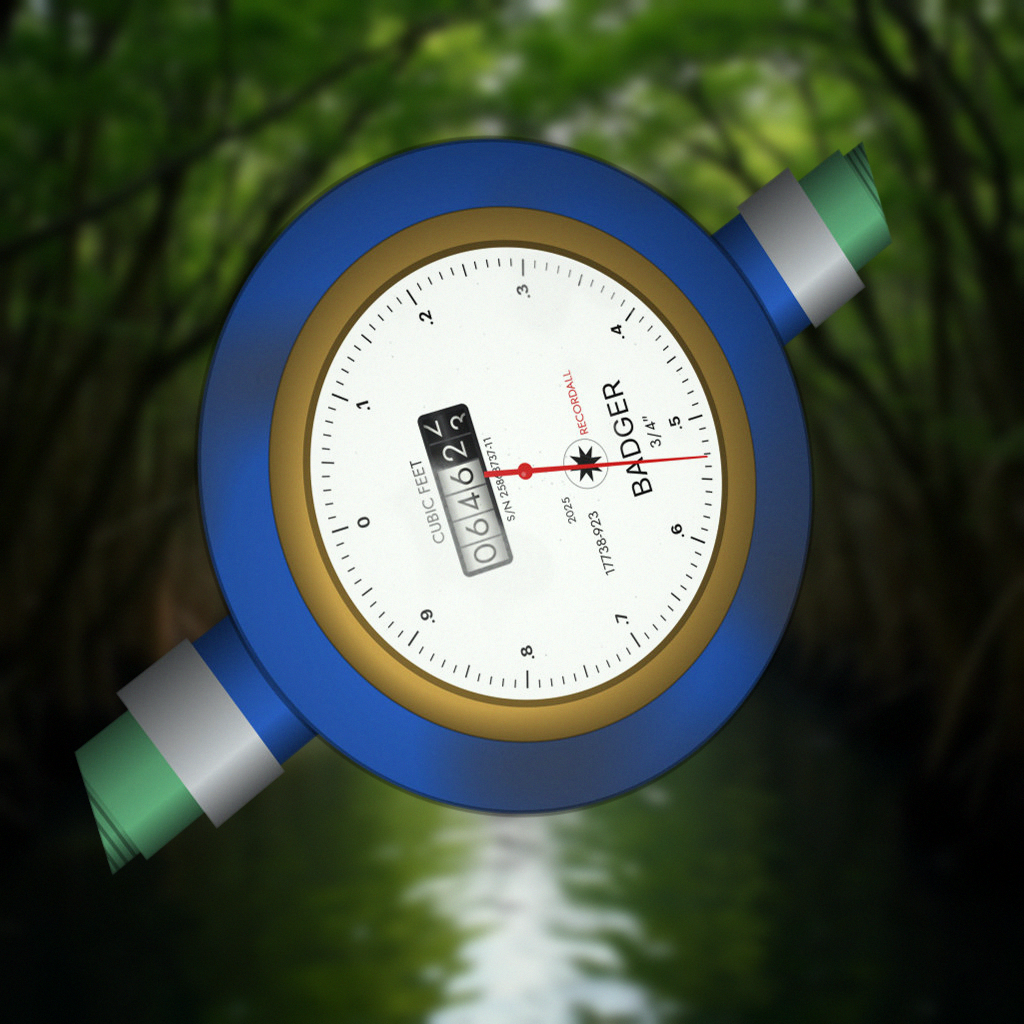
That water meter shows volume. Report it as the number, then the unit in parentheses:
64622.53 (ft³)
